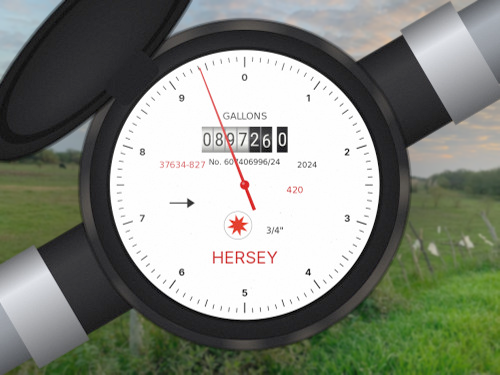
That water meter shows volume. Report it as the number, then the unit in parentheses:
897259.4 (gal)
